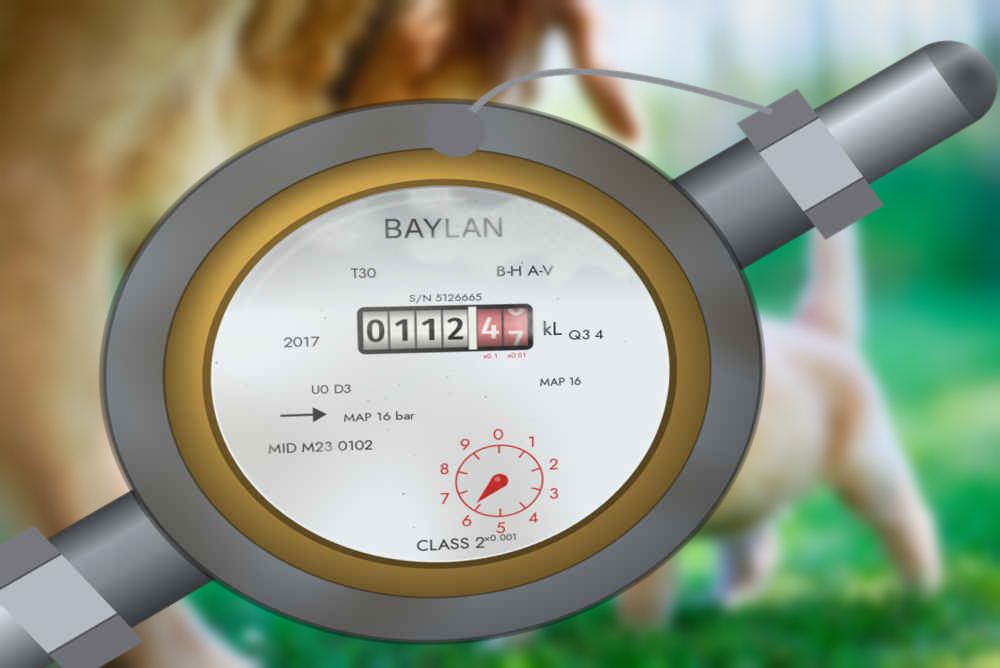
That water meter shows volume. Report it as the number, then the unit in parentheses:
112.466 (kL)
